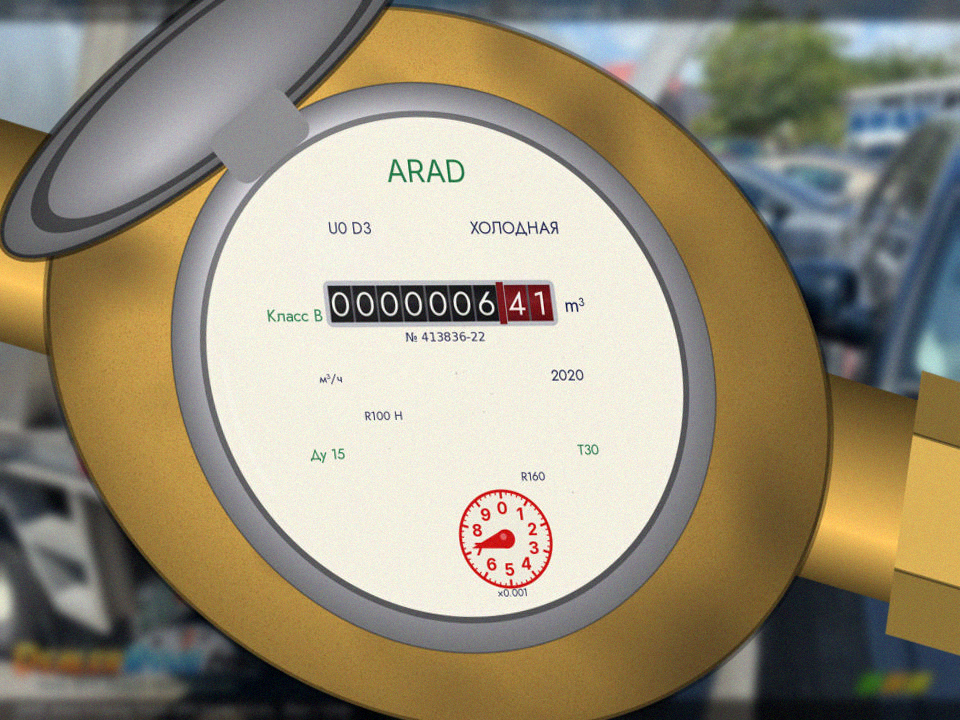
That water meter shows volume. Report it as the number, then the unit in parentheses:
6.417 (m³)
